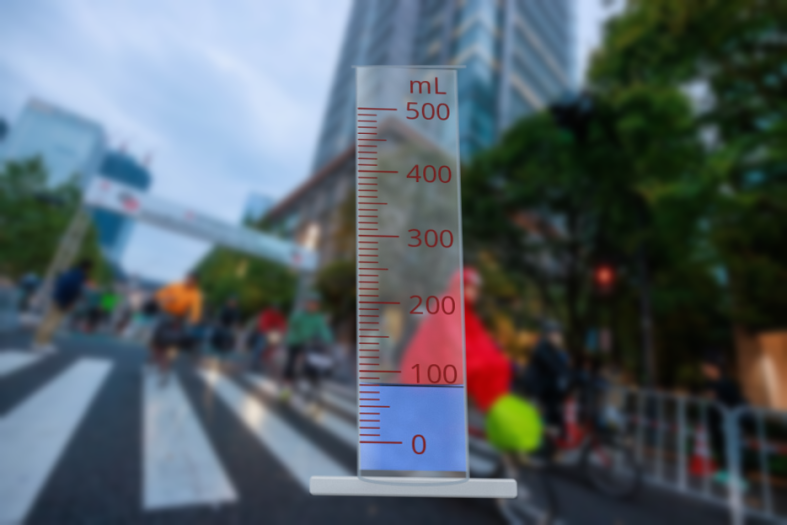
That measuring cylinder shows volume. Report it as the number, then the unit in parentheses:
80 (mL)
